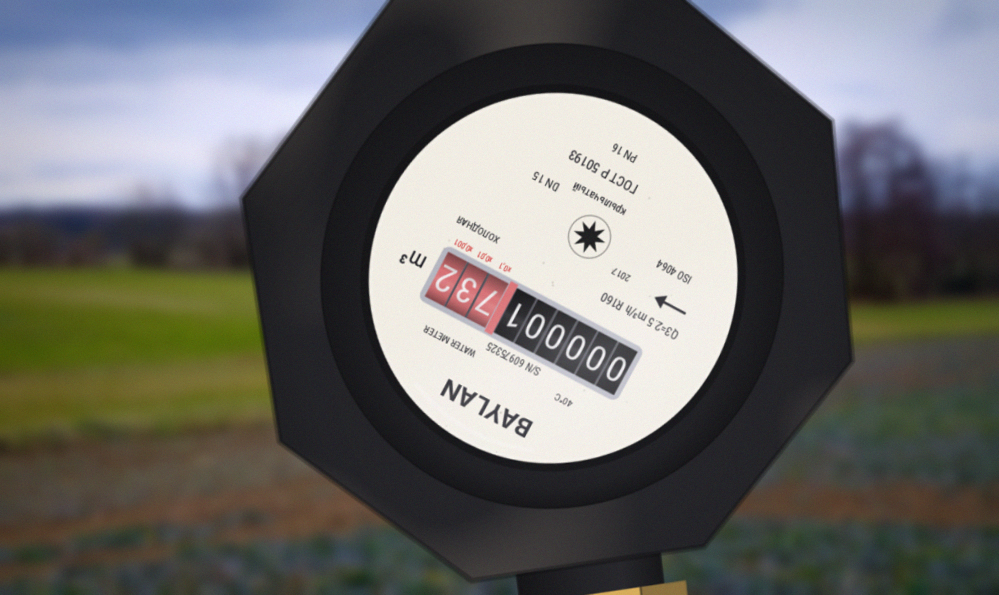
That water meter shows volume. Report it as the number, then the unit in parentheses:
1.732 (m³)
